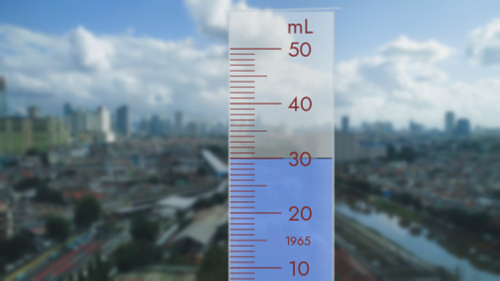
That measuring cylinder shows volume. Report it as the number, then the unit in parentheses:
30 (mL)
